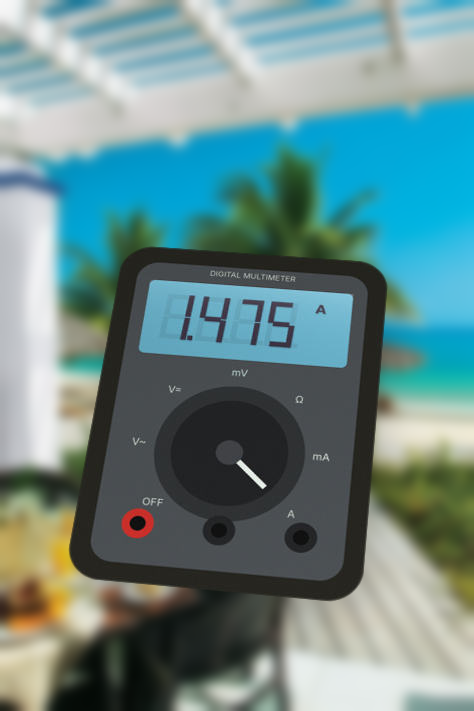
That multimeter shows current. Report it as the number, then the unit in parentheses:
1.475 (A)
